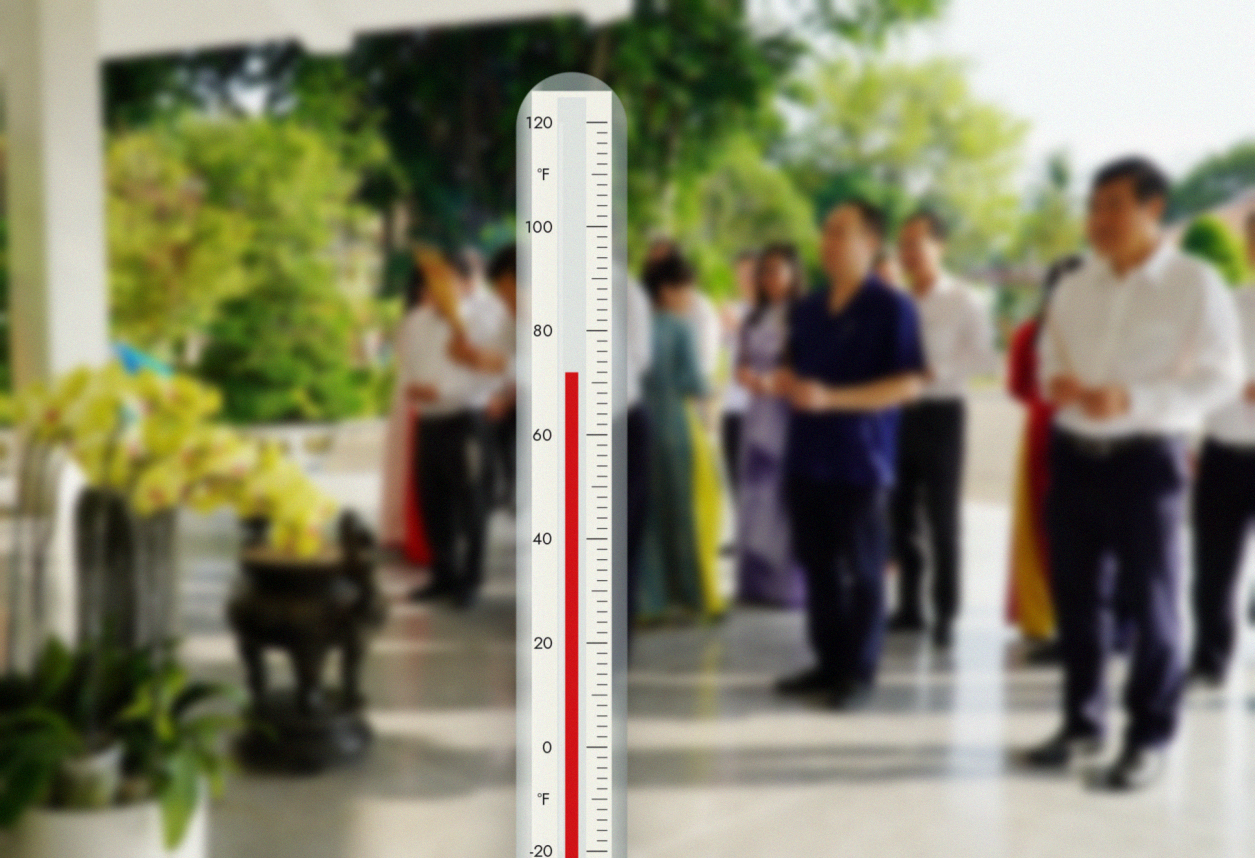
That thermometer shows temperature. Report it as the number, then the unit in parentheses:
72 (°F)
